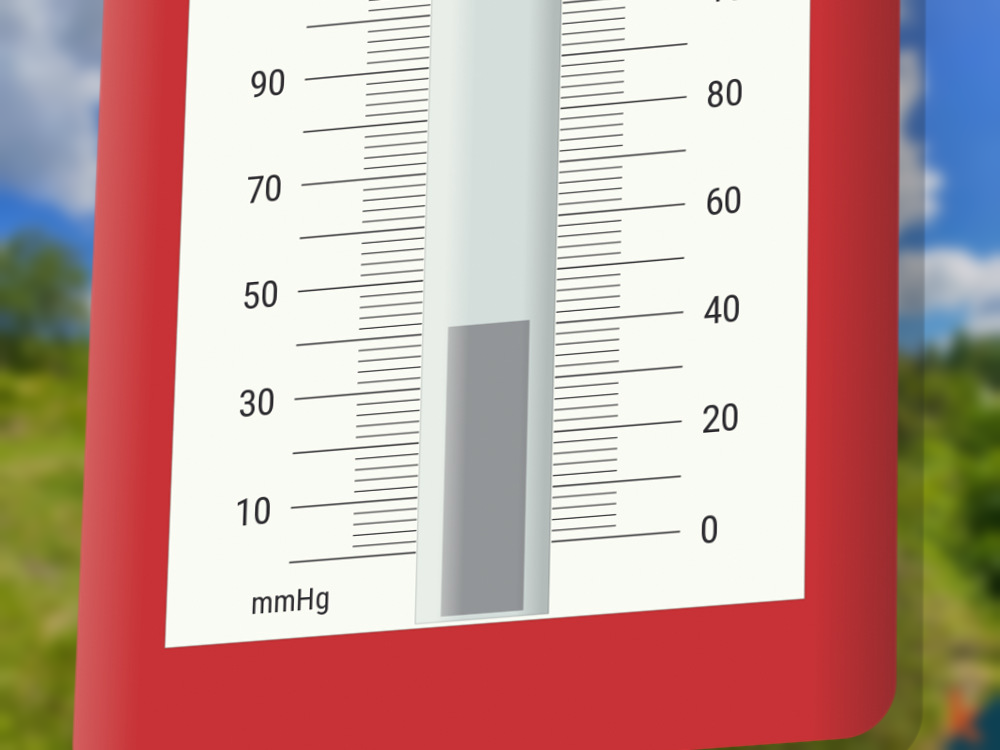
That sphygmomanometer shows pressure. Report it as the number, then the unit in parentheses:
41 (mmHg)
